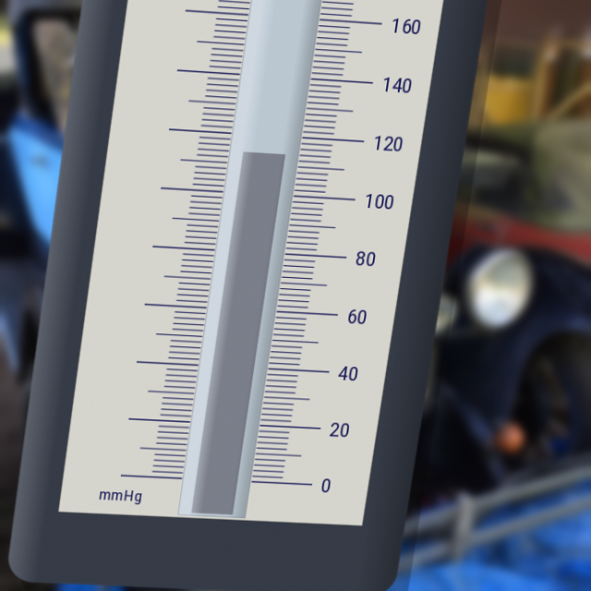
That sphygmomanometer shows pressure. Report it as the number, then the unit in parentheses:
114 (mmHg)
